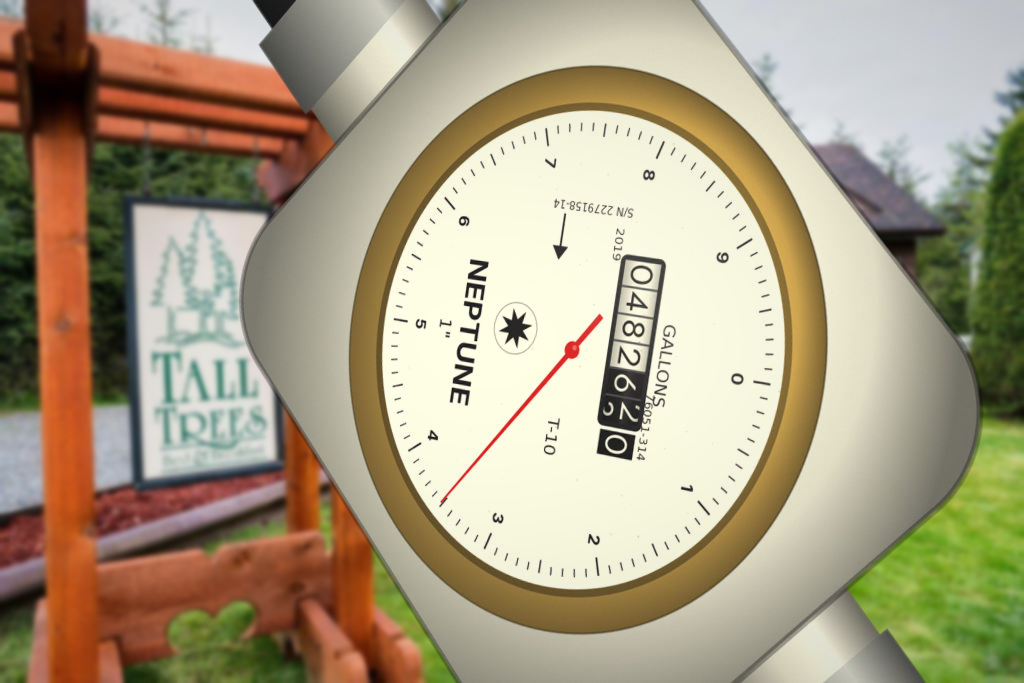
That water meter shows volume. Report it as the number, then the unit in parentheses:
482623.5 (gal)
